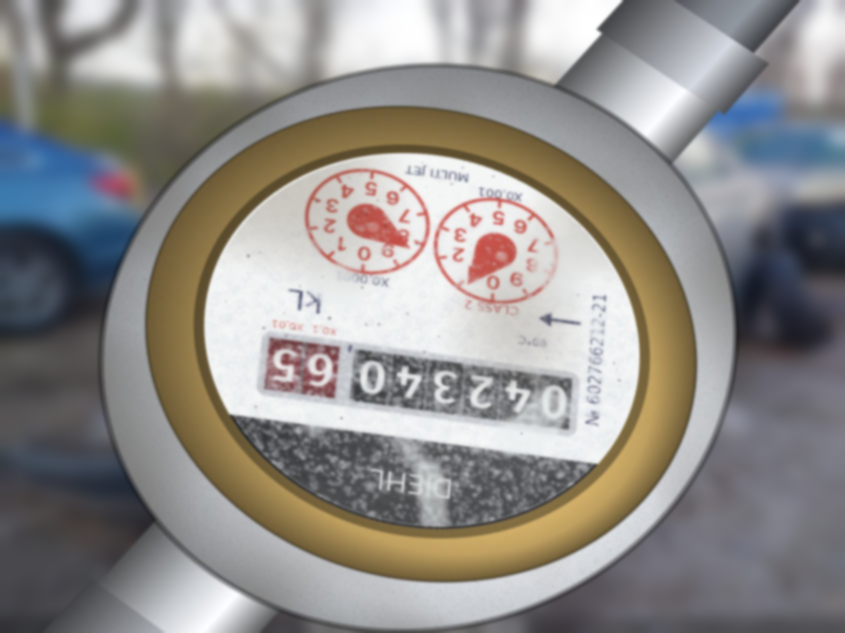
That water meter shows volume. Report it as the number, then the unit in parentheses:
42340.6508 (kL)
